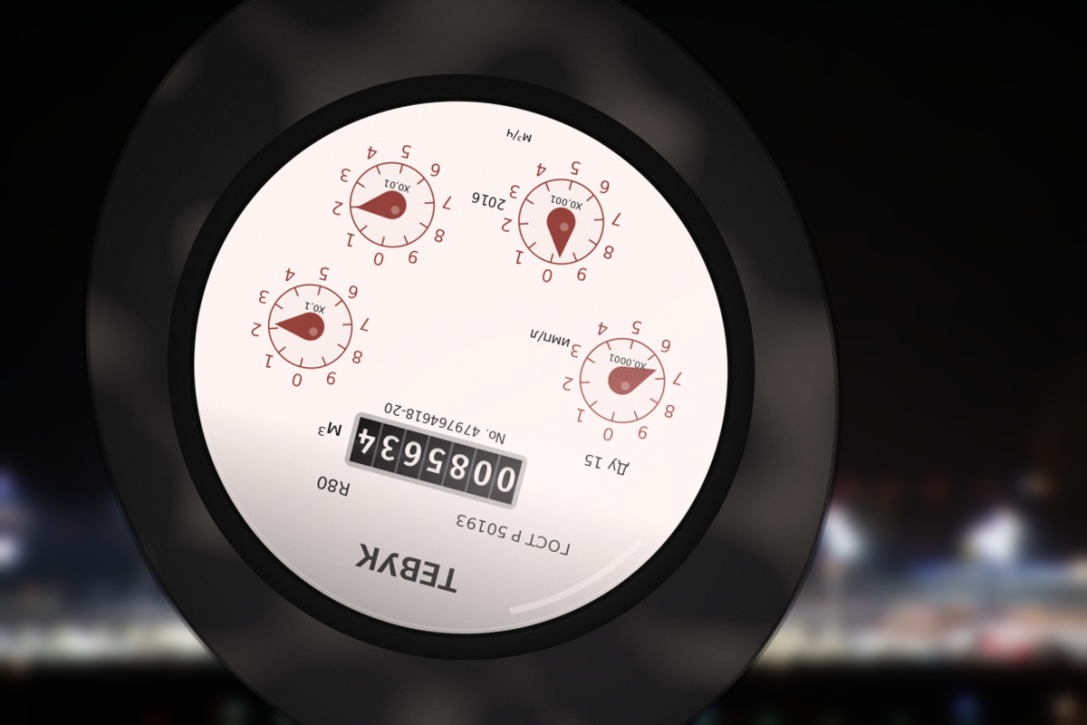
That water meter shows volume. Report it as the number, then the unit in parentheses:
85634.2196 (m³)
